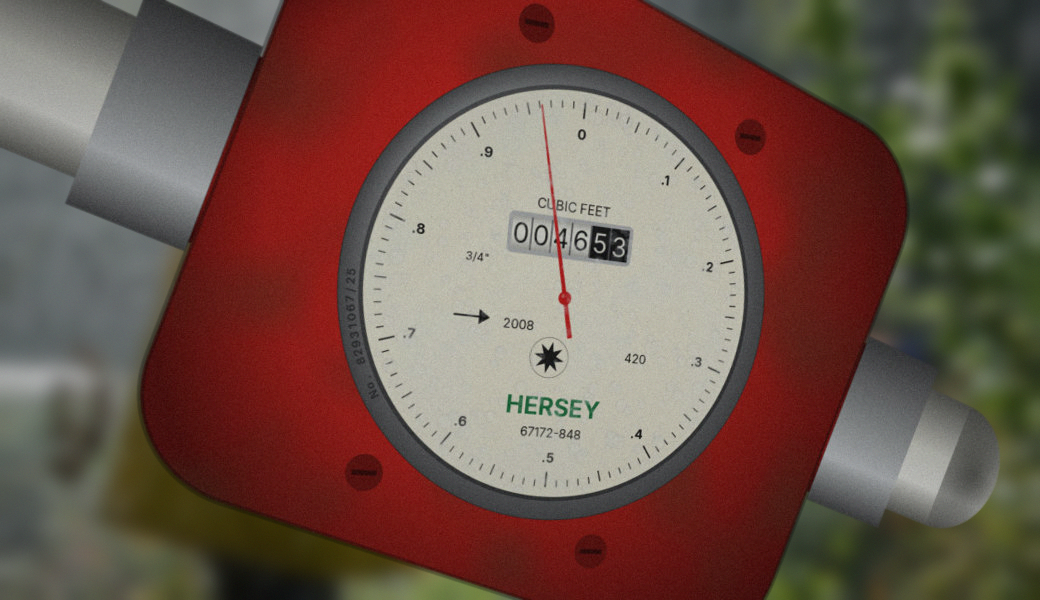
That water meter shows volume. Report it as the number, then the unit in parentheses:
4652.96 (ft³)
